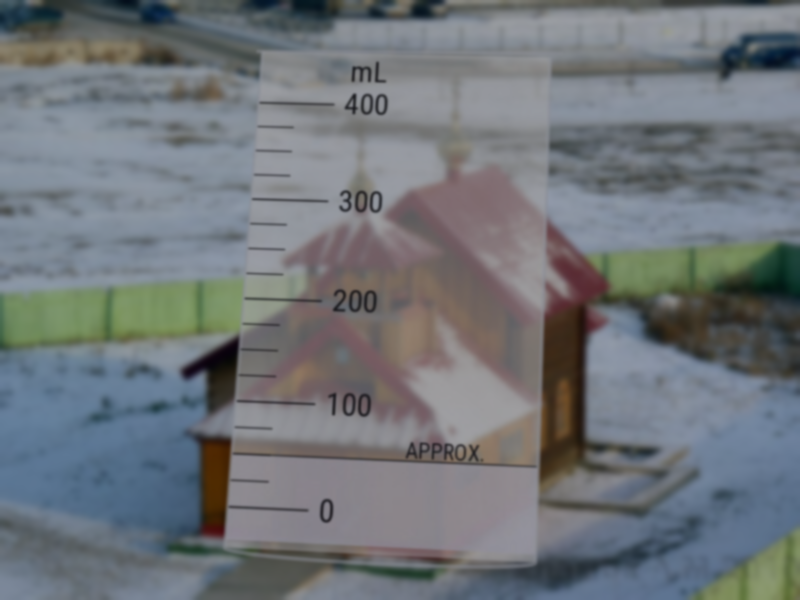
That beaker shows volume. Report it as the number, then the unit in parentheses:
50 (mL)
